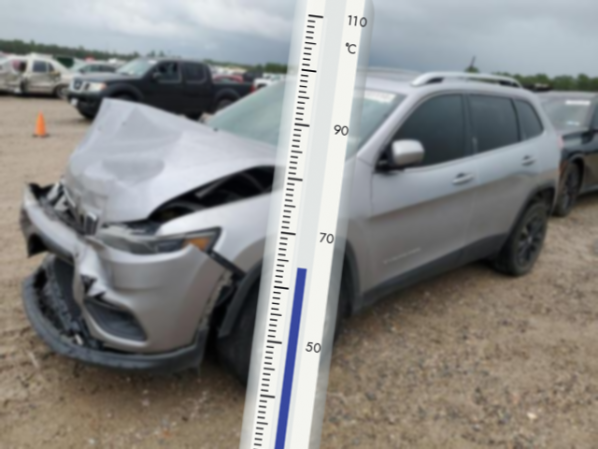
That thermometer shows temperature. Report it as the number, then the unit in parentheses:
64 (°C)
